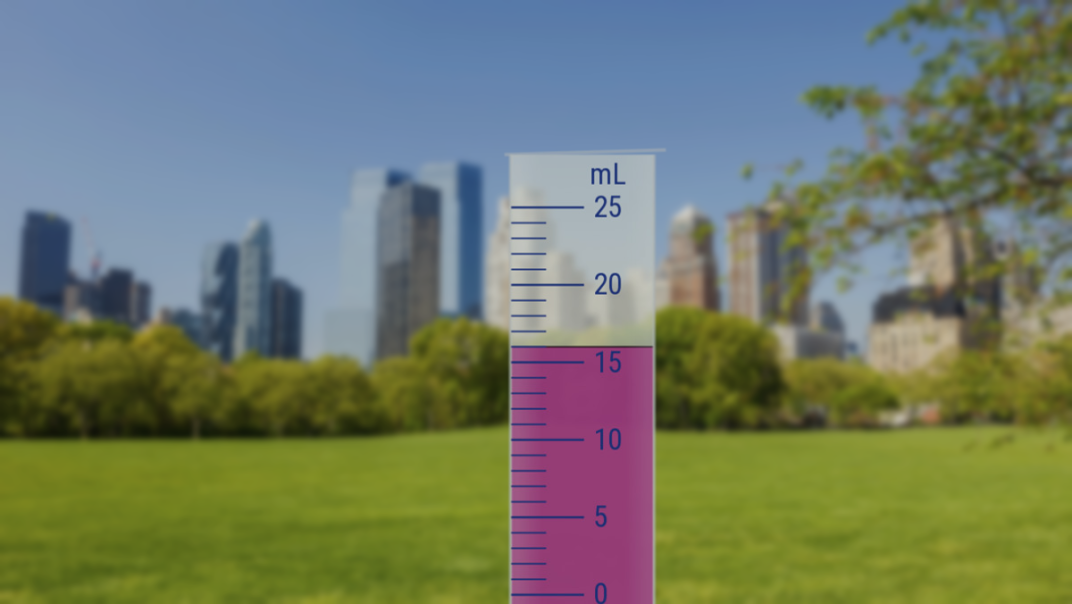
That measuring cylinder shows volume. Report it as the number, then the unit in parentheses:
16 (mL)
